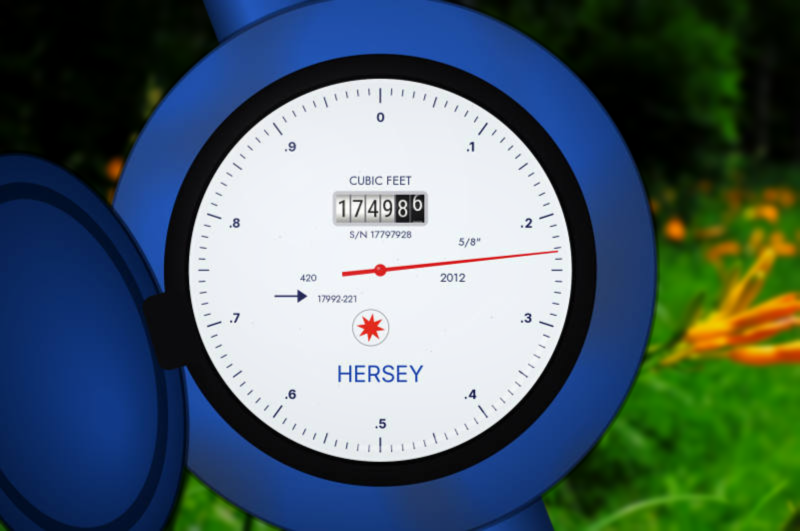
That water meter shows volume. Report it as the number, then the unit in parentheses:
174986.23 (ft³)
